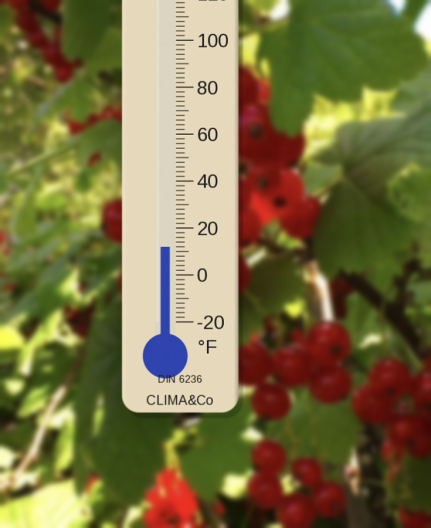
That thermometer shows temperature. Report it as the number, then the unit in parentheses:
12 (°F)
